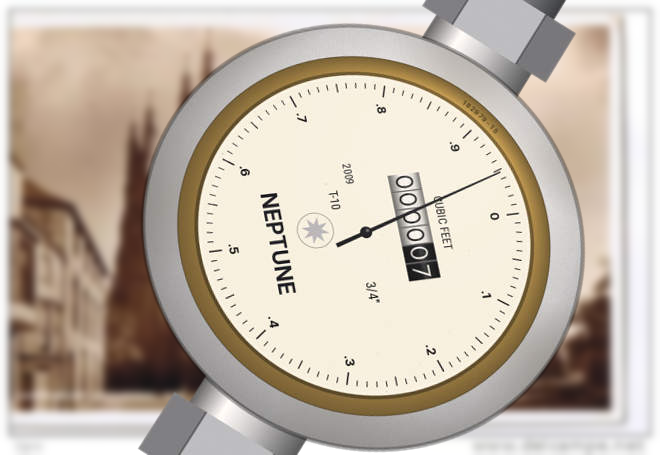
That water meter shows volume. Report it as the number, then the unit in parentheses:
6.95 (ft³)
